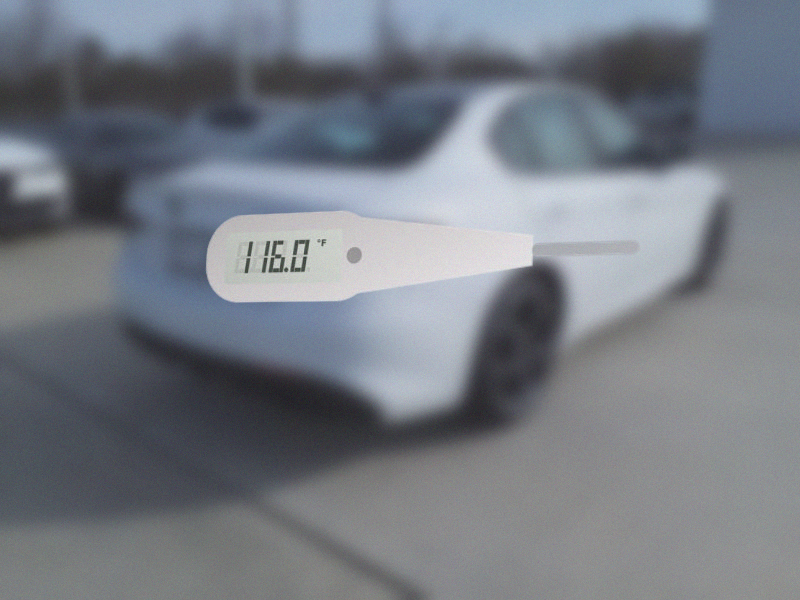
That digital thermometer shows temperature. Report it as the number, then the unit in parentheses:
116.0 (°F)
